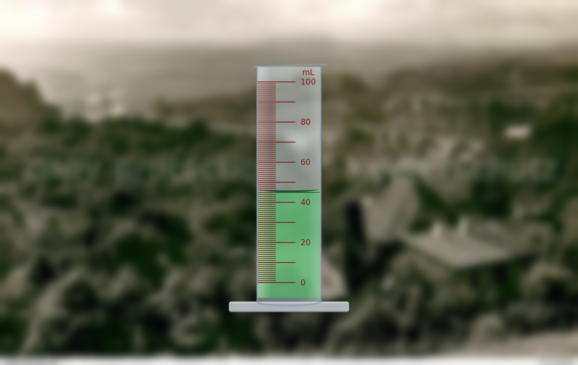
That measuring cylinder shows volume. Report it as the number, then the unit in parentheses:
45 (mL)
